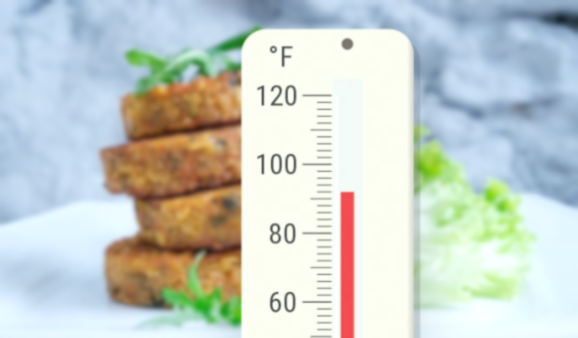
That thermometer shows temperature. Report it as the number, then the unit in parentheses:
92 (°F)
